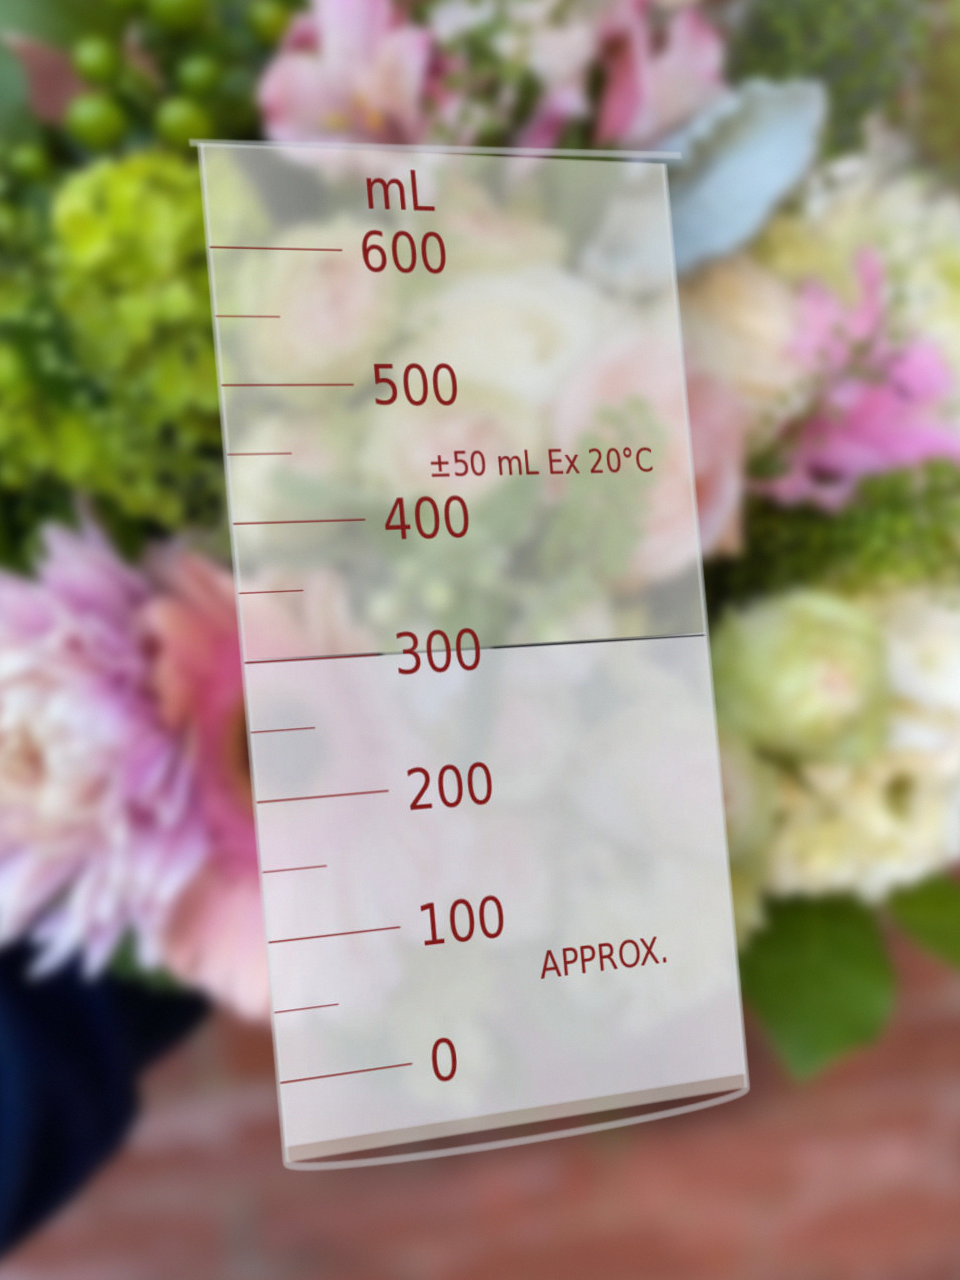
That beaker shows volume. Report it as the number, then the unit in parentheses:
300 (mL)
